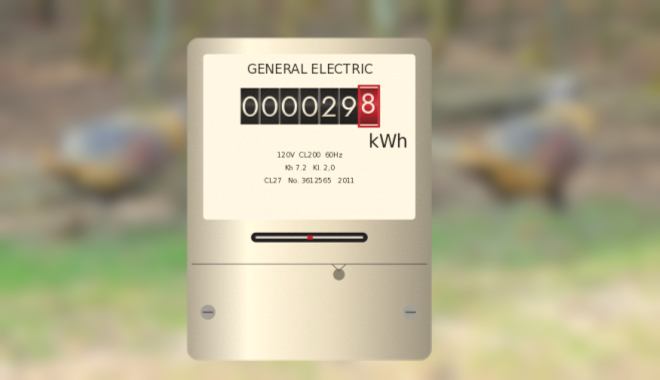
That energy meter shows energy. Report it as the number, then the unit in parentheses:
29.8 (kWh)
